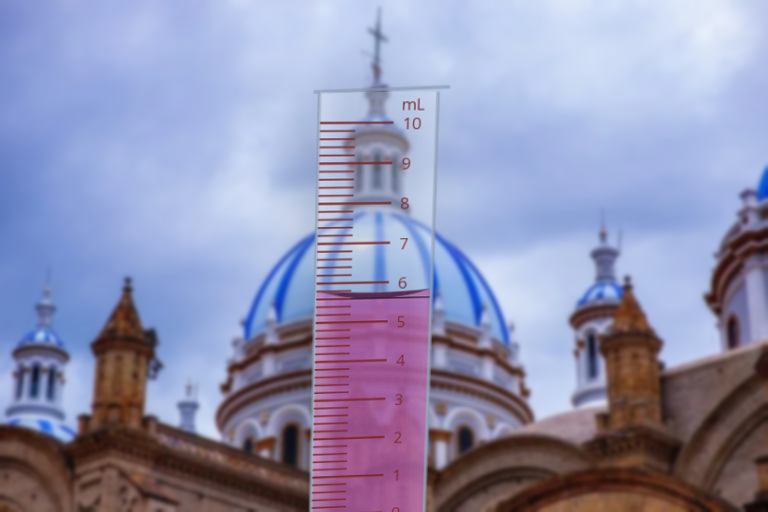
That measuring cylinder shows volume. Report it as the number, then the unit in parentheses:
5.6 (mL)
